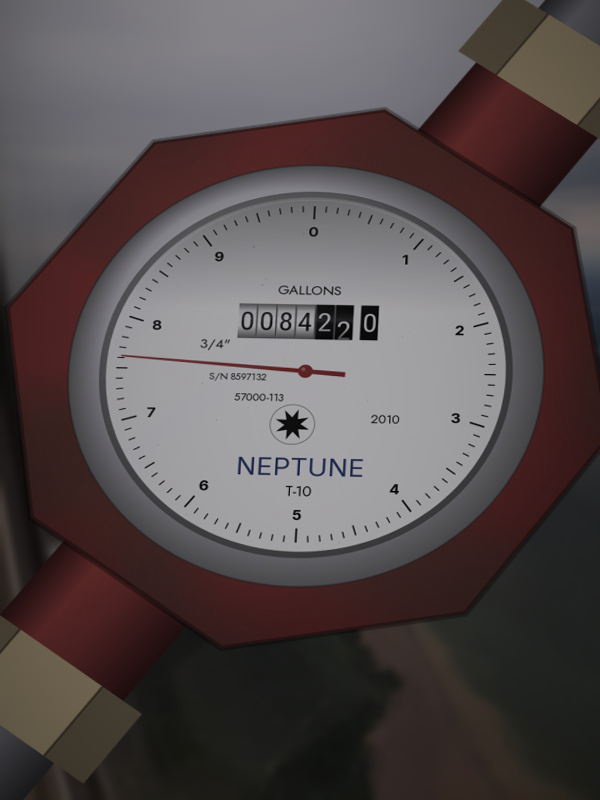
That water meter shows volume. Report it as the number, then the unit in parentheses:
84217.6 (gal)
